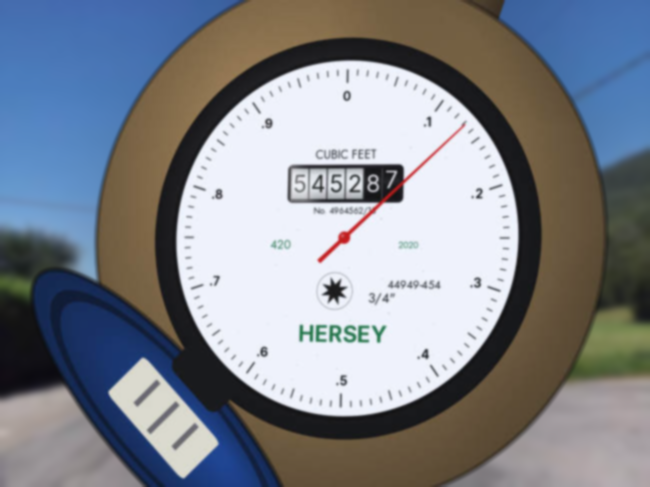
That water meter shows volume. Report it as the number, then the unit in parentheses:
545287.13 (ft³)
